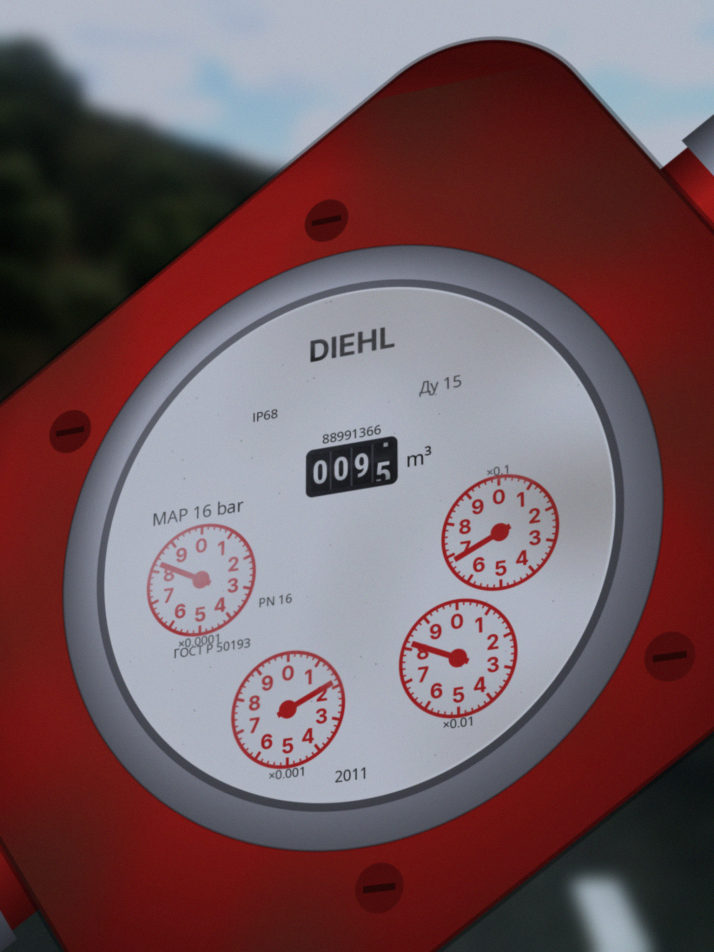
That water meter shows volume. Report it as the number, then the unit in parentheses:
94.6818 (m³)
